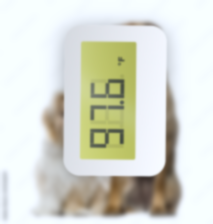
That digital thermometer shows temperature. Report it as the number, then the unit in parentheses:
97.6 (°F)
